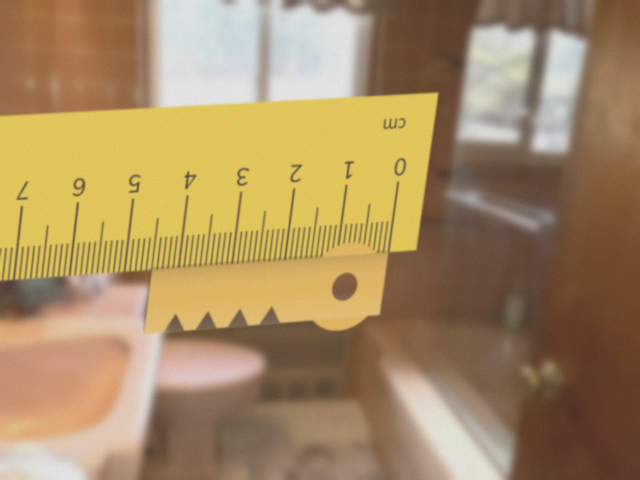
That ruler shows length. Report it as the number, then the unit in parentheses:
4.5 (cm)
